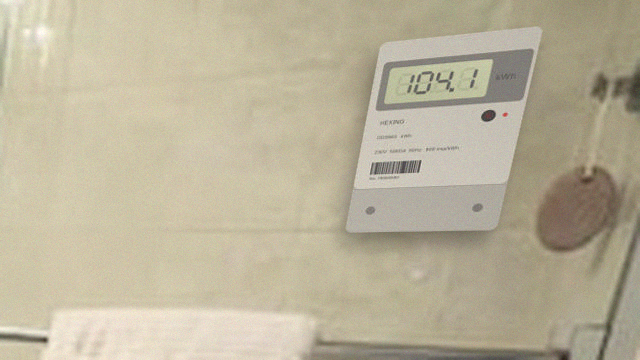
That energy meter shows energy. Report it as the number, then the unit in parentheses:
104.1 (kWh)
